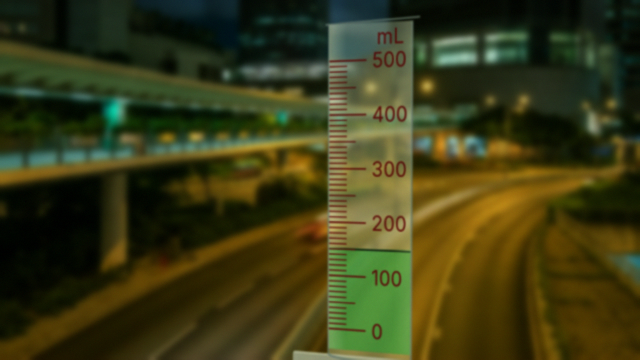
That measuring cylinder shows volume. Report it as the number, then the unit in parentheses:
150 (mL)
